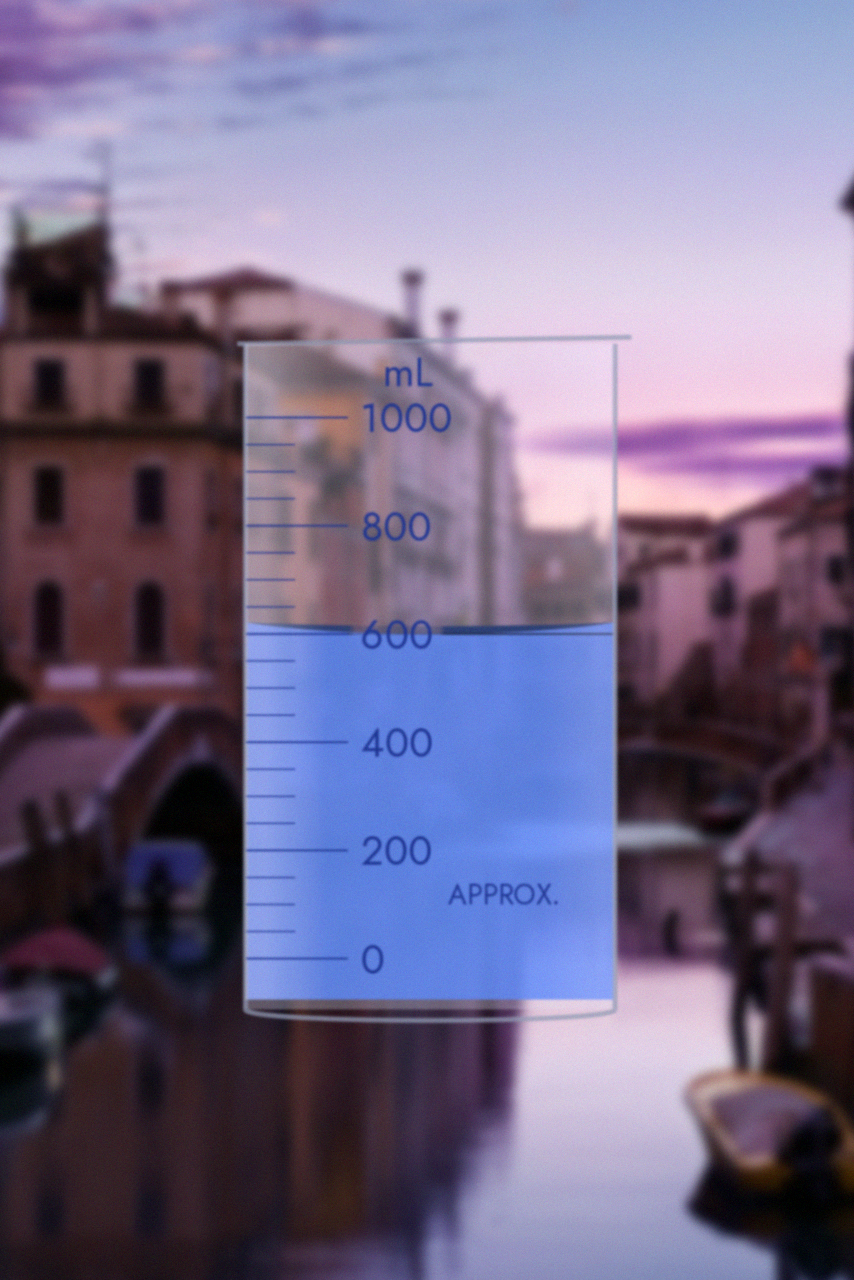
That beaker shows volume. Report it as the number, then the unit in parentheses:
600 (mL)
